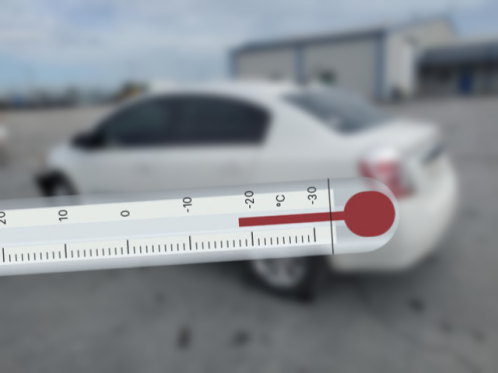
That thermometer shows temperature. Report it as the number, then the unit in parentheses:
-18 (°C)
